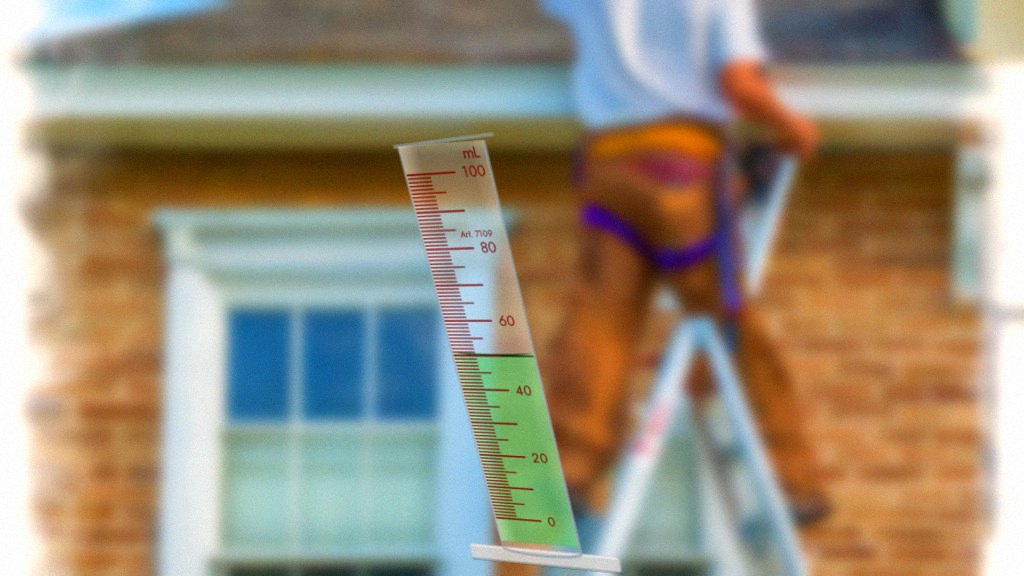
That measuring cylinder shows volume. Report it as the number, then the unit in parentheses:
50 (mL)
